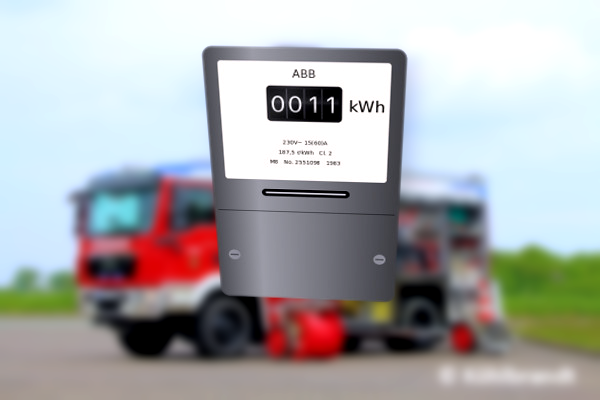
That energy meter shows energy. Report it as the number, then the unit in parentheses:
11 (kWh)
